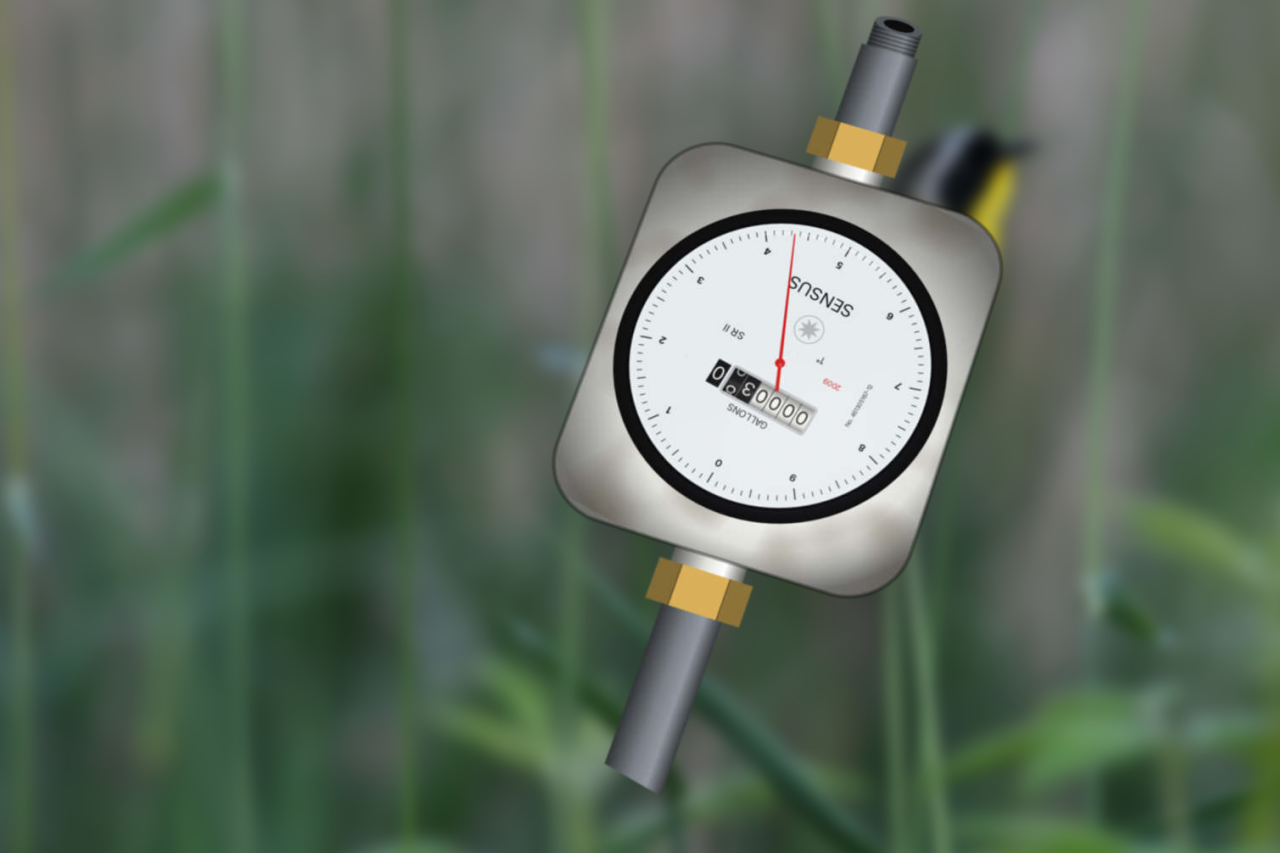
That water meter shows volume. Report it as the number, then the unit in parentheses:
384.3 (gal)
